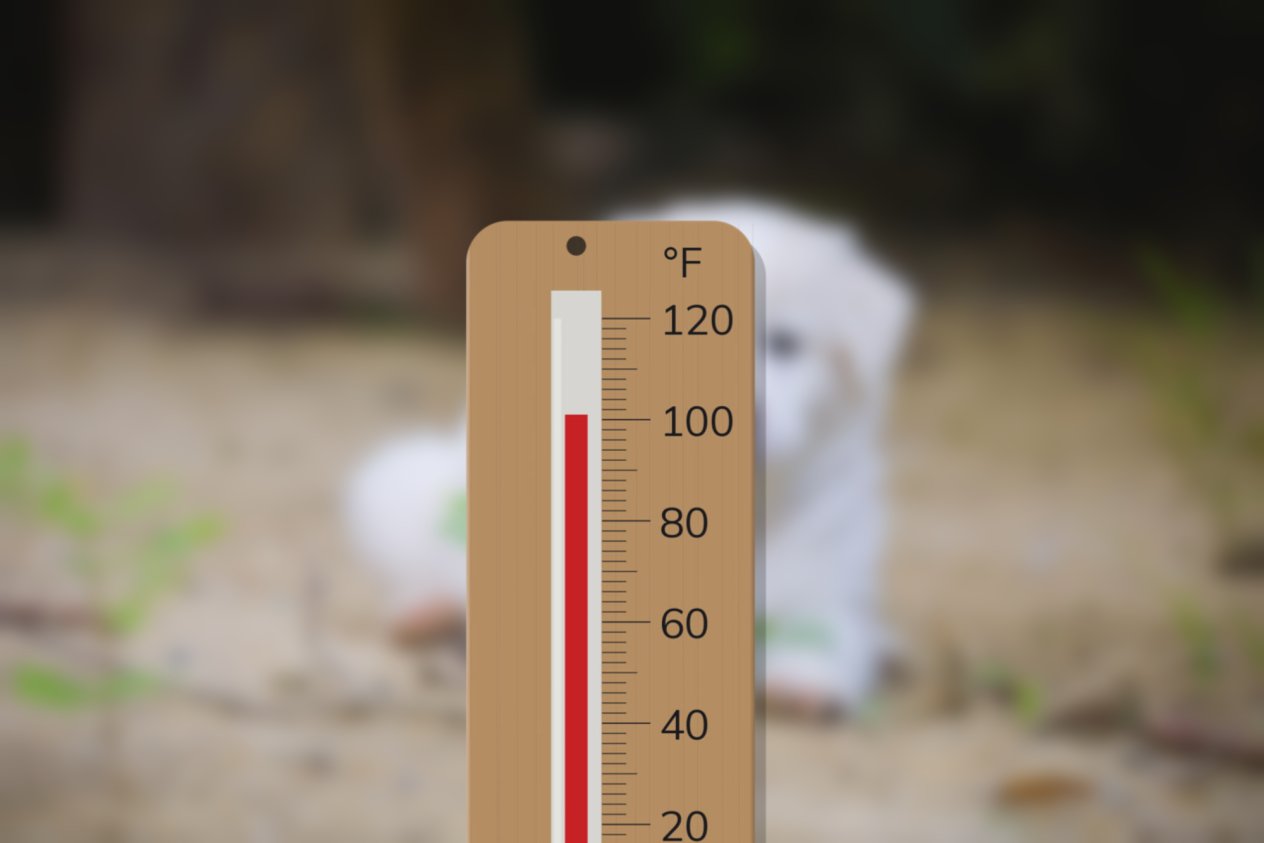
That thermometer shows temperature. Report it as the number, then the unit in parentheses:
101 (°F)
